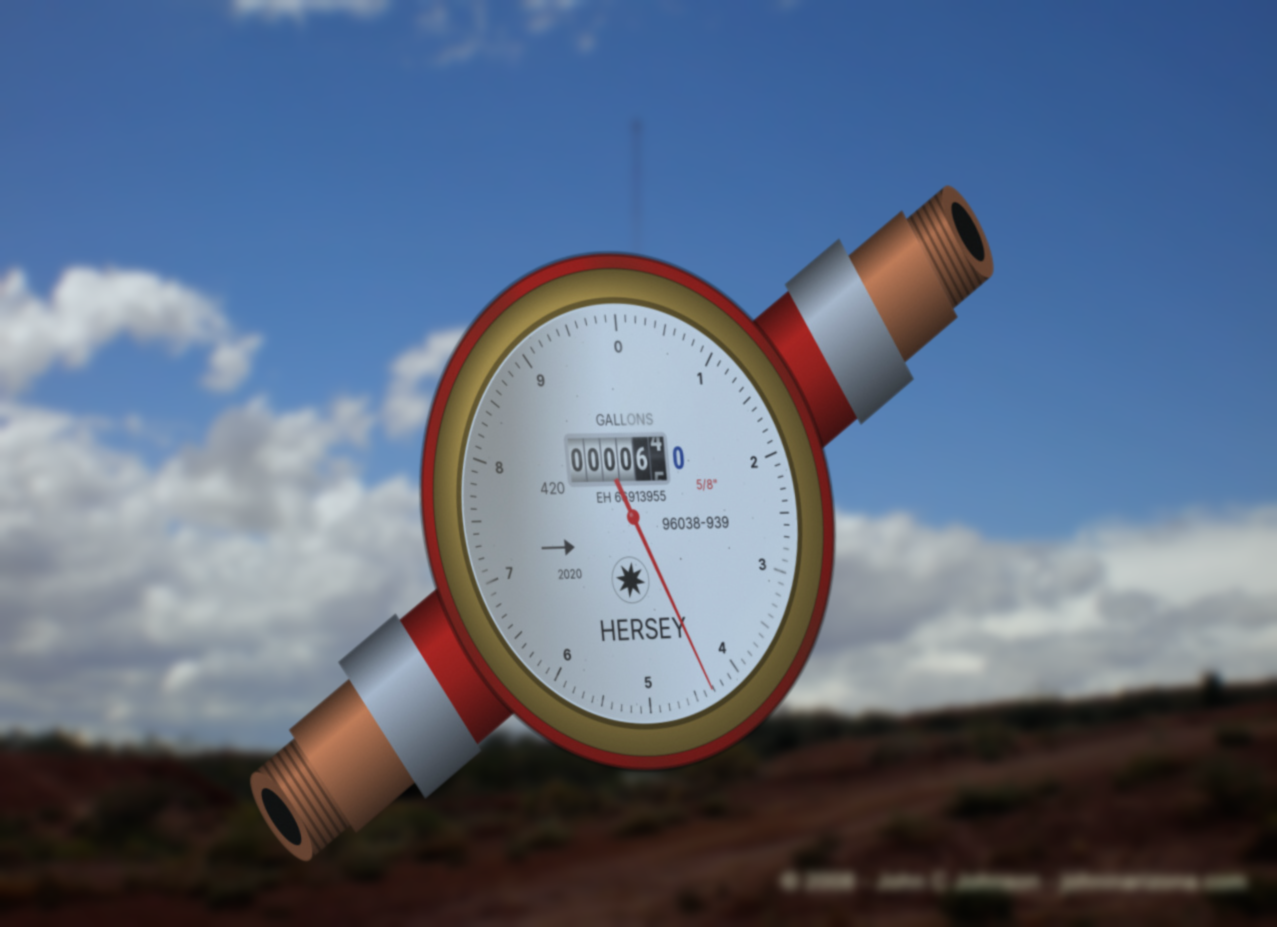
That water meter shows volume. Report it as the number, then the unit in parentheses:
644.3 (gal)
